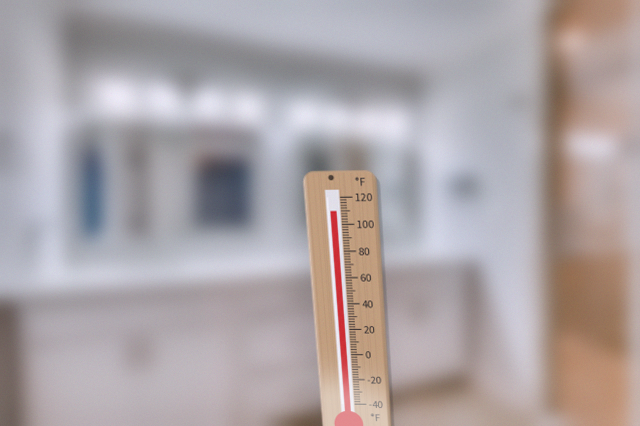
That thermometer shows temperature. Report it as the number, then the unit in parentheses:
110 (°F)
